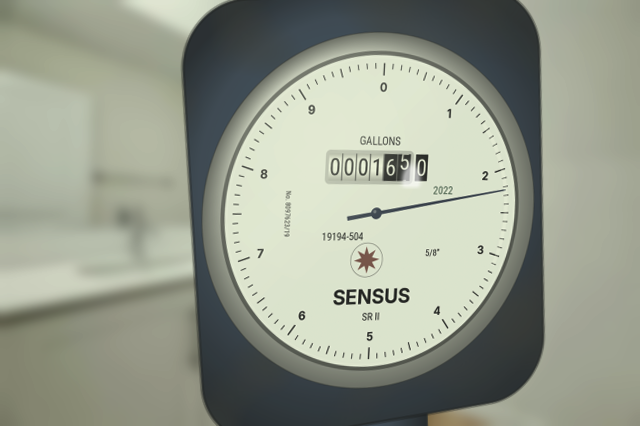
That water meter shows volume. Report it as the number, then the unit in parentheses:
1652.2 (gal)
